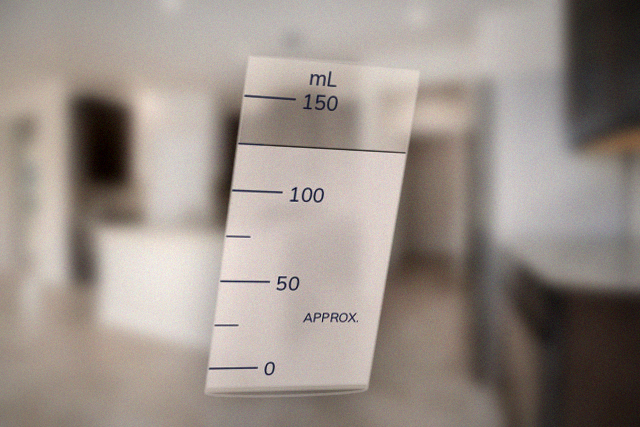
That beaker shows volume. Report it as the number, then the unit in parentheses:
125 (mL)
